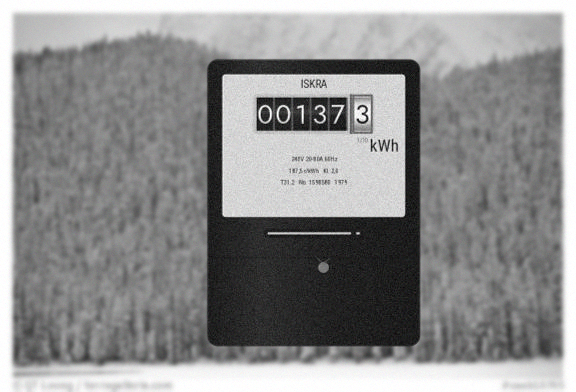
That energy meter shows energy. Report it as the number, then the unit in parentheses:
137.3 (kWh)
